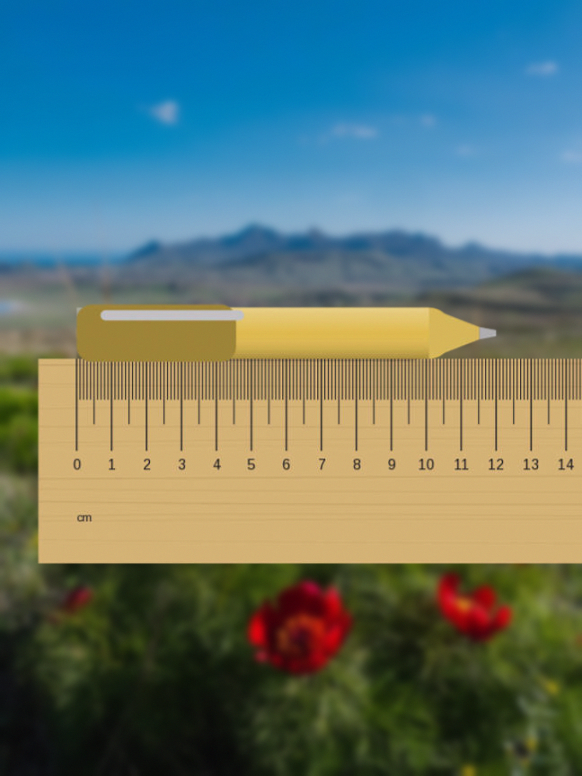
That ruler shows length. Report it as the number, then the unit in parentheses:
12 (cm)
